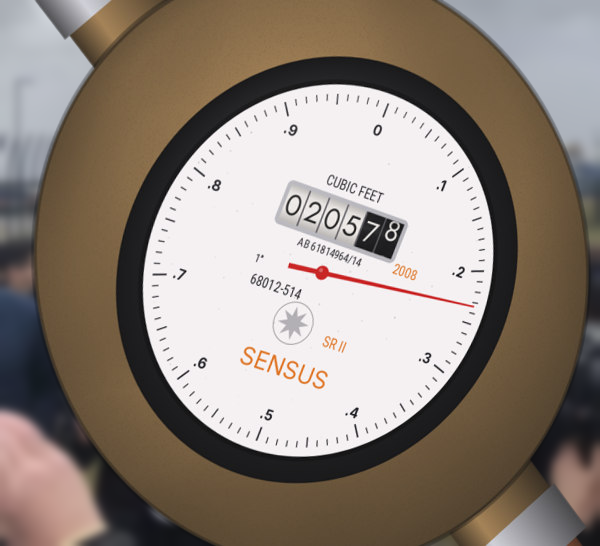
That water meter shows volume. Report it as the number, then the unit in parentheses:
20578.23 (ft³)
